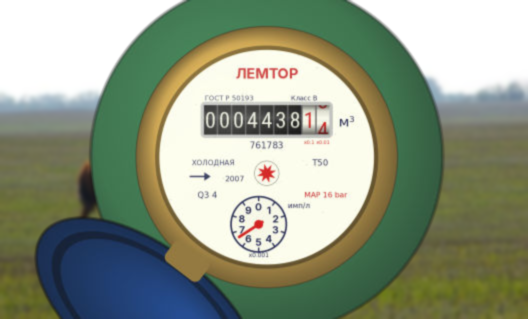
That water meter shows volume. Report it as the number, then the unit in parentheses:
4438.136 (m³)
